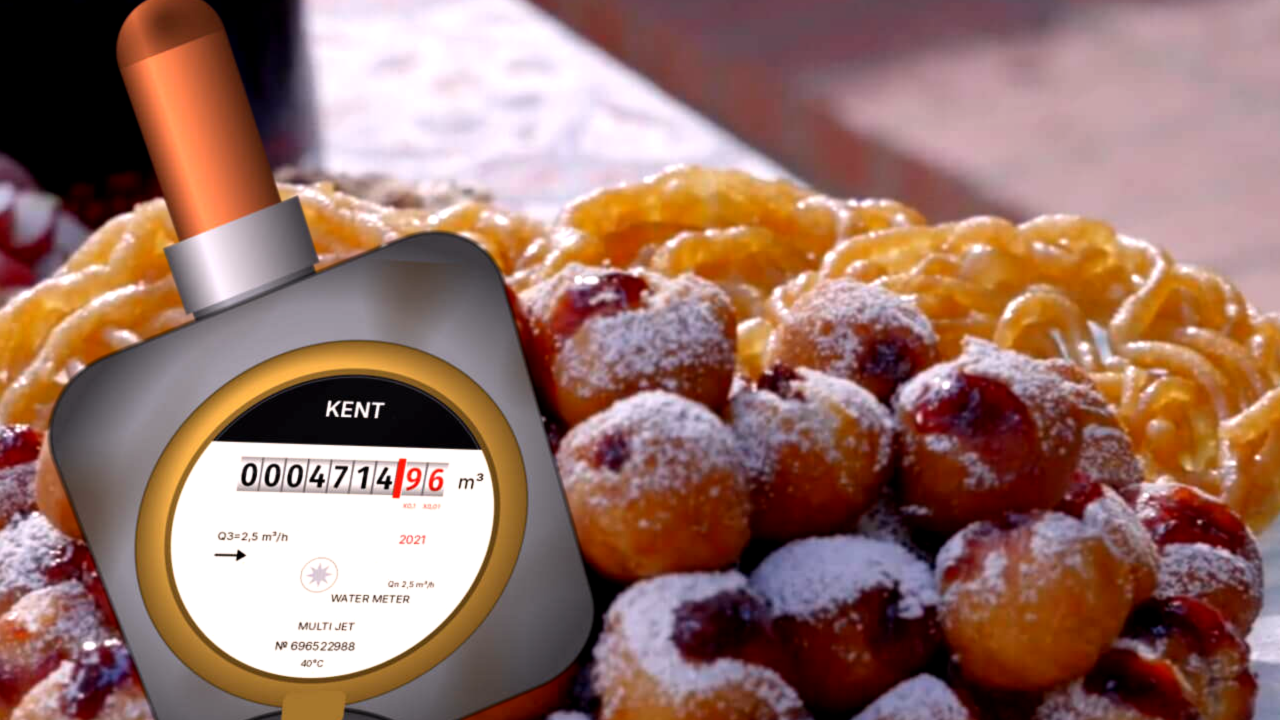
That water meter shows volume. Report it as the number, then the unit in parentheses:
4714.96 (m³)
